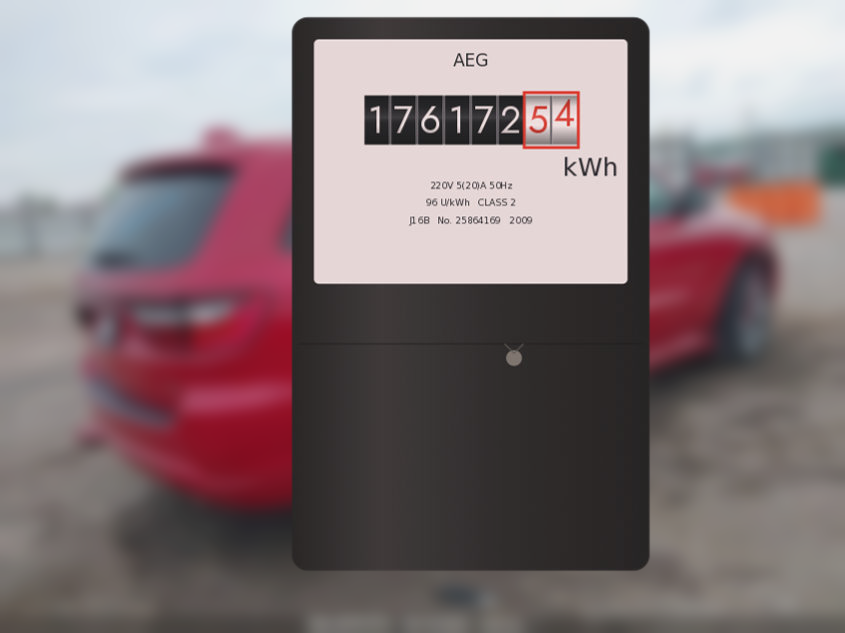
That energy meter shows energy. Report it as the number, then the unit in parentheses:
176172.54 (kWh)
